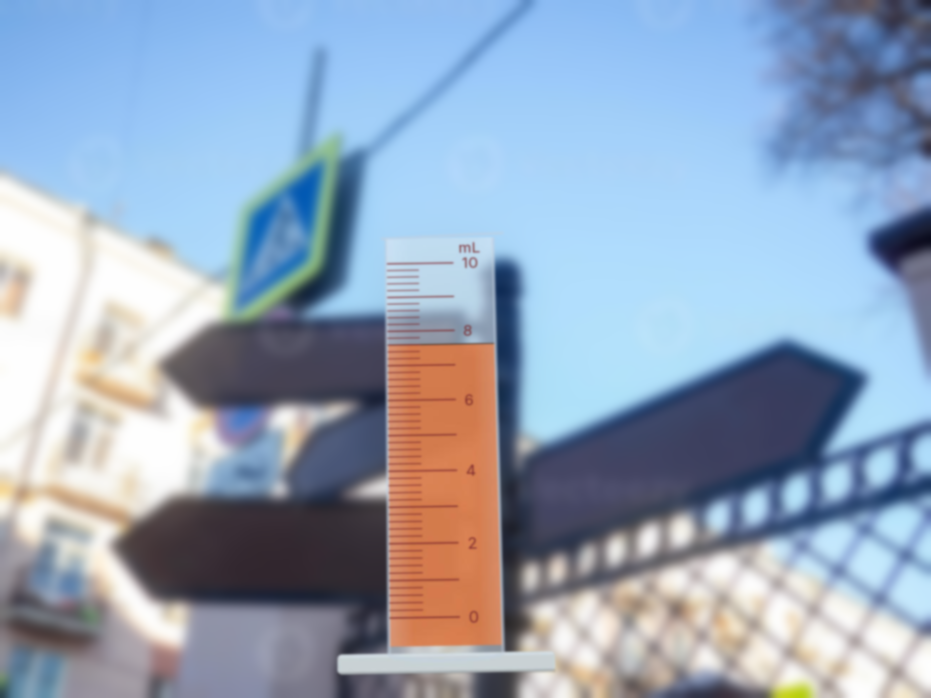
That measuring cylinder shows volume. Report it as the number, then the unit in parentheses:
7.6 (mL)
